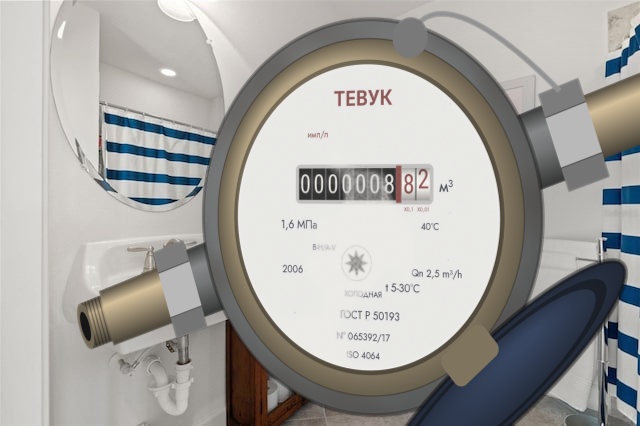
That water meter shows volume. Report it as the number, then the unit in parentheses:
8.82 (m³)
